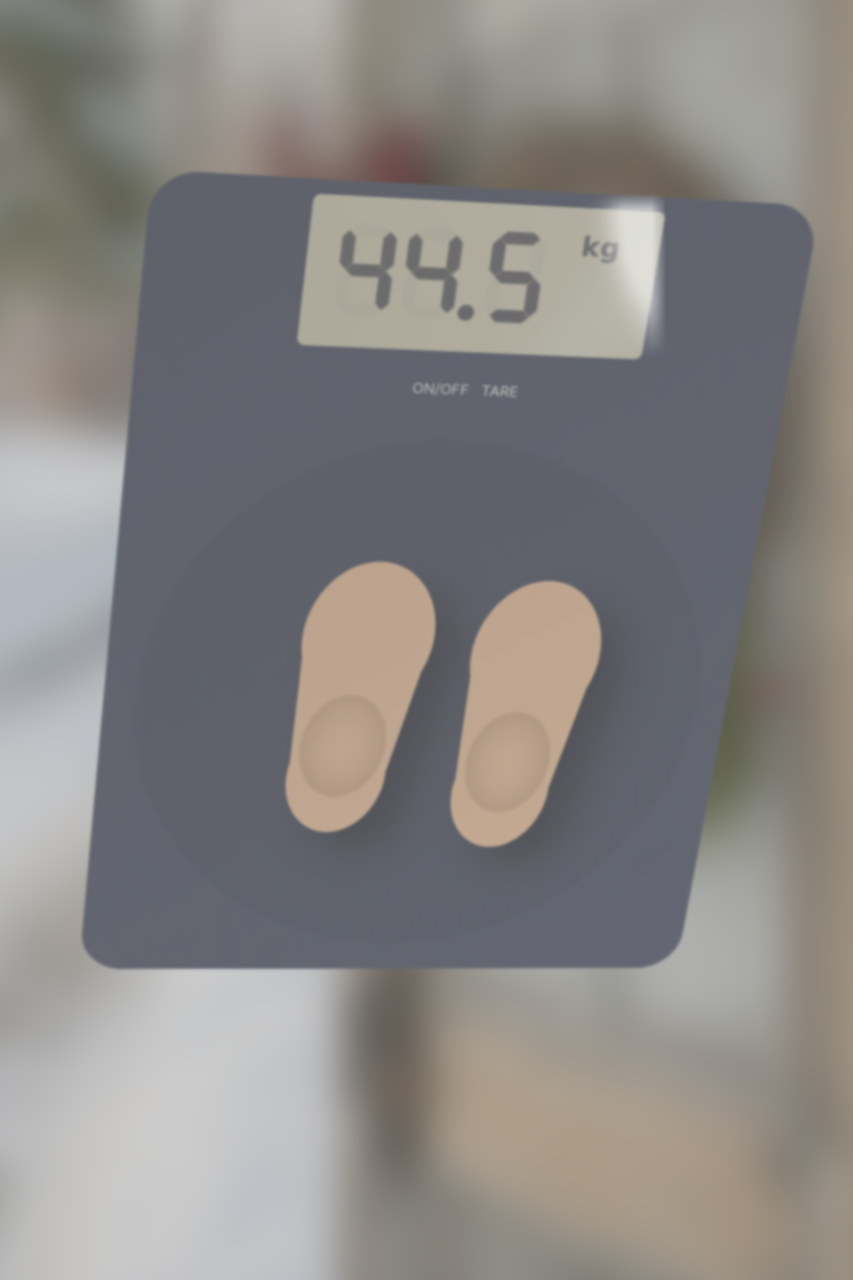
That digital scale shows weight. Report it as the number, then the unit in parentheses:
44.5 (kg)
